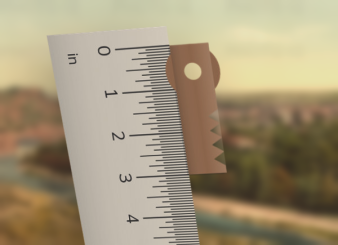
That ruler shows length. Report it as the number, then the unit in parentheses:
3 (in)
